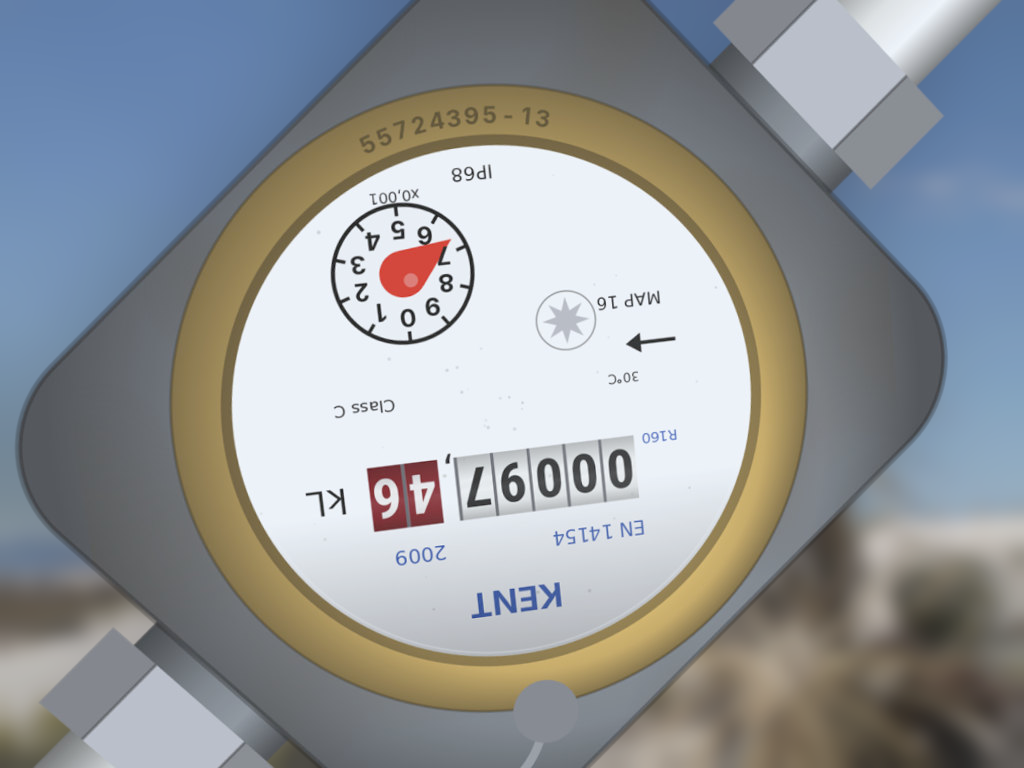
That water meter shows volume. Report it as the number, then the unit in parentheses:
97.466 (kL)
